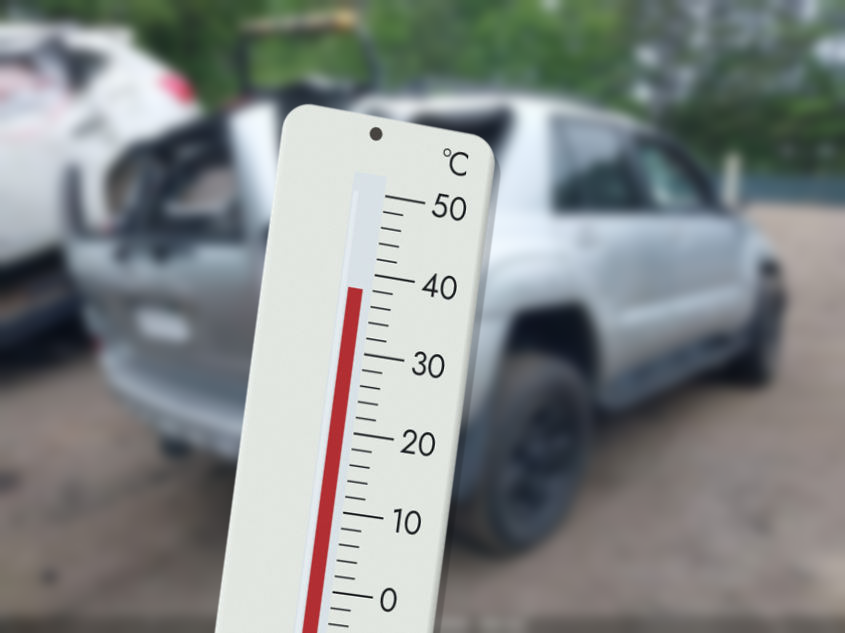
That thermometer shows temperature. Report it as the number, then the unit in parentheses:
38 (°C)
